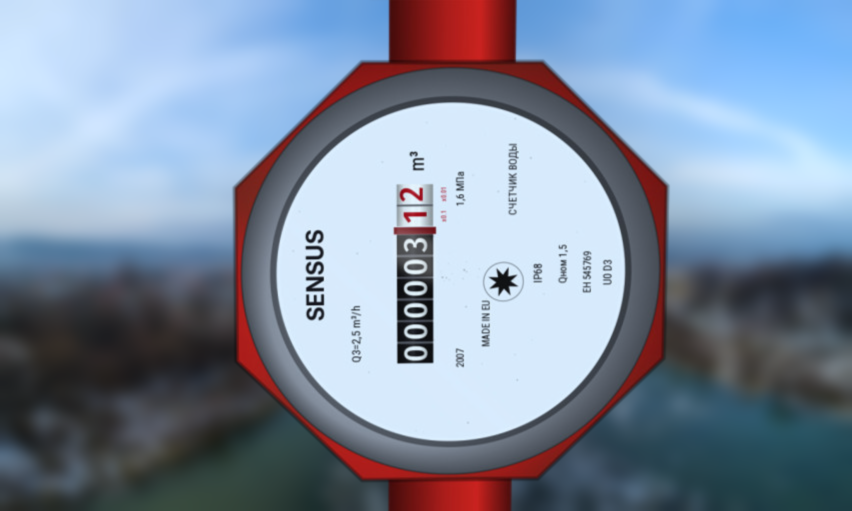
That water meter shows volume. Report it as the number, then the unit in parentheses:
3.12 (m³)
